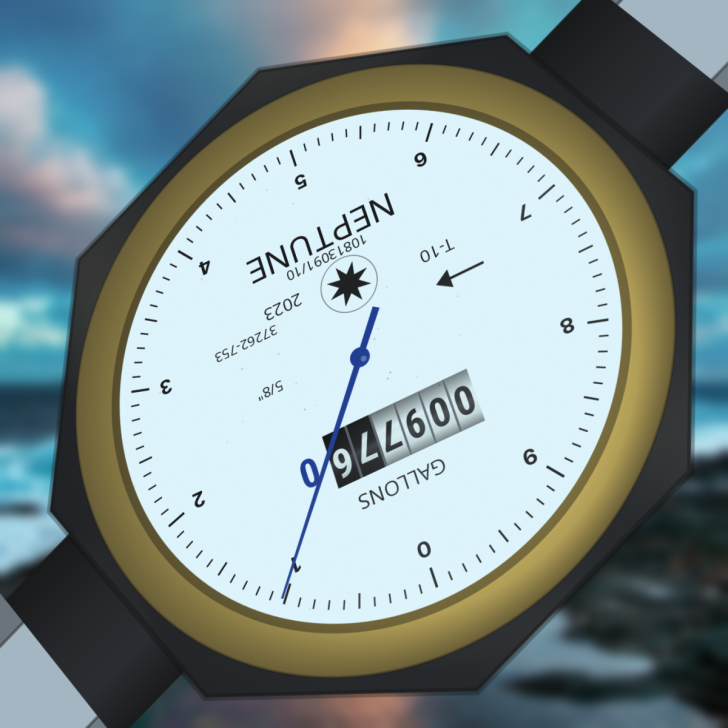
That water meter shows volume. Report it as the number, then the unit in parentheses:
97761.0 (gal)
